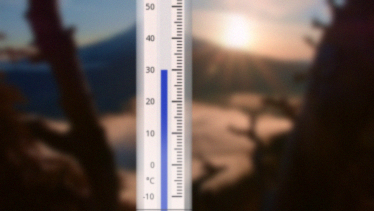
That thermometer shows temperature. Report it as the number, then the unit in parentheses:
30 (°C)
